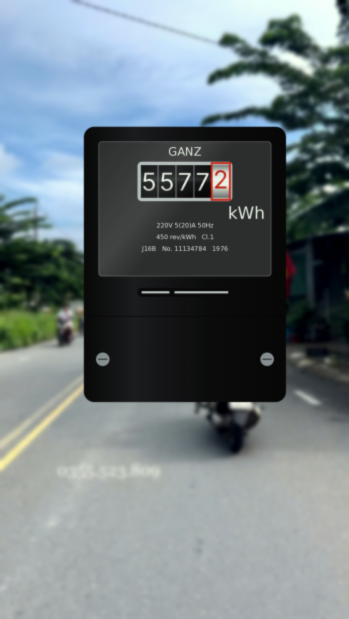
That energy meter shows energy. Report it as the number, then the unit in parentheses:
5577.2 (kWh)
